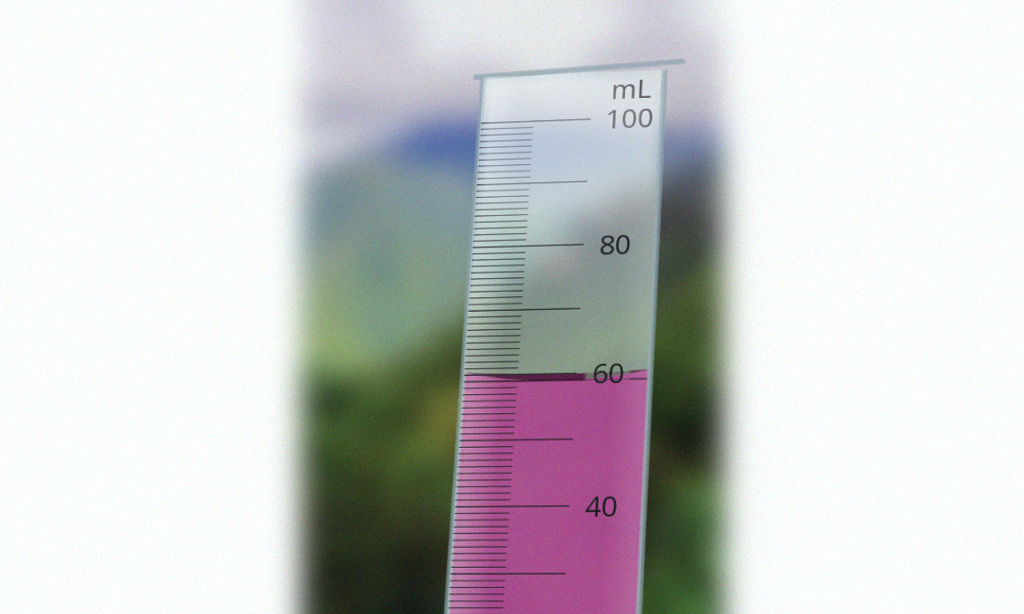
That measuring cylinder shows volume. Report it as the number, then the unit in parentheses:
59 (mL)
